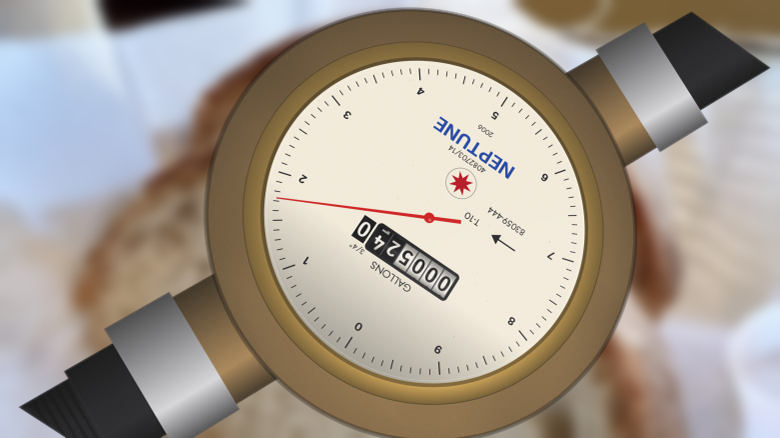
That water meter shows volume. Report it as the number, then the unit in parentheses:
5241.7 (gal)
